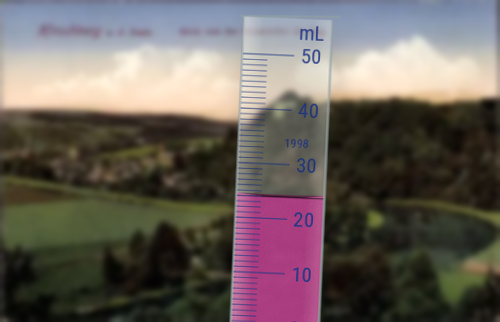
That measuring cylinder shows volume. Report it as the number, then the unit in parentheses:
24 (mL)
